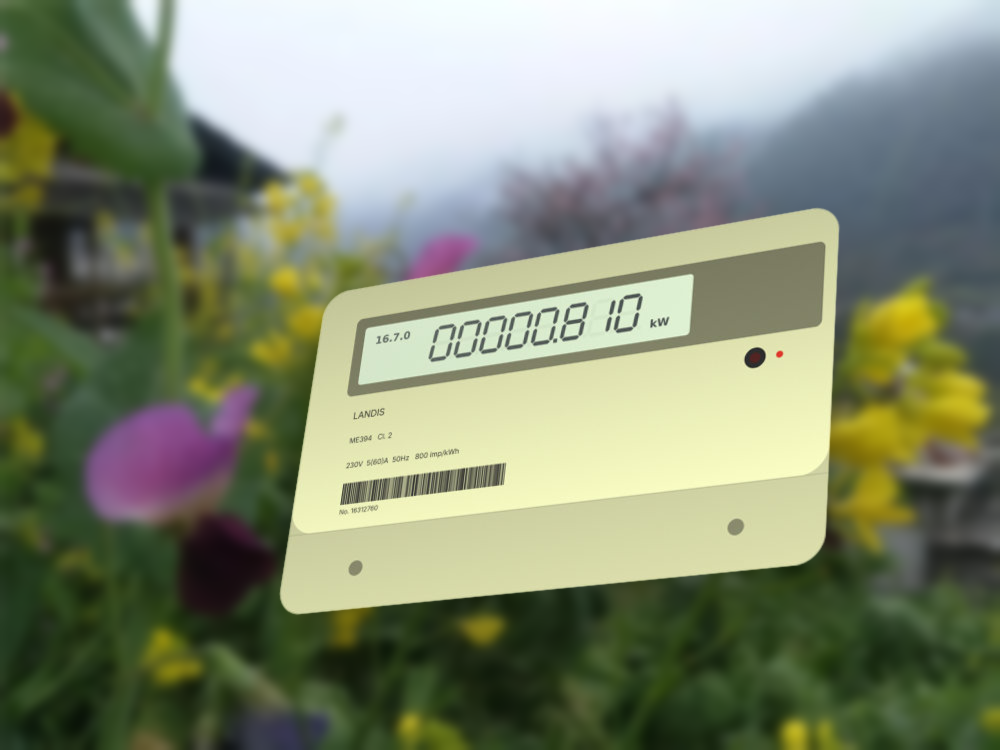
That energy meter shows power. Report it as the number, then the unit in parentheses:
0.810 (kW)
